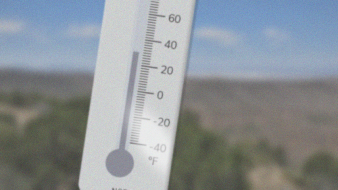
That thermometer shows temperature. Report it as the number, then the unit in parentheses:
30 (°F)
